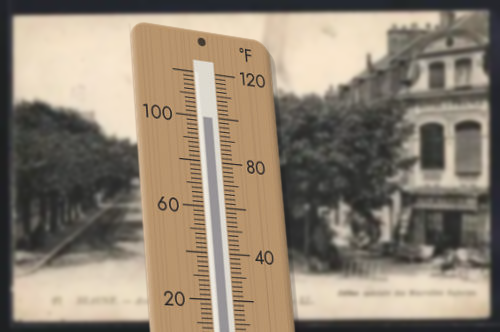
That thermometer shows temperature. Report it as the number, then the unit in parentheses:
100 (°F)
